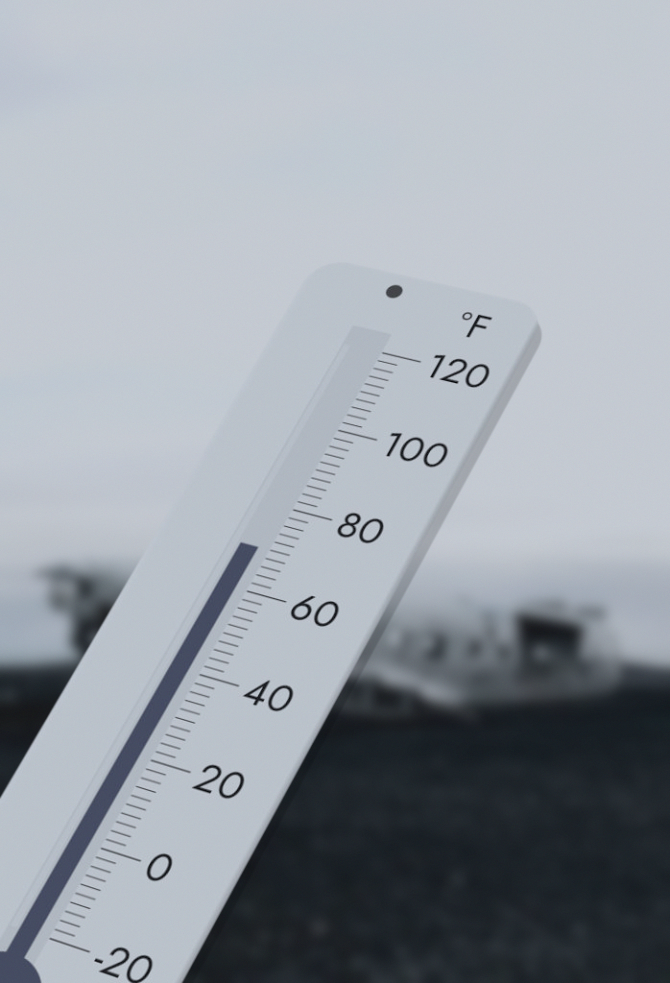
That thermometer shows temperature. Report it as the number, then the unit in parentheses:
70 (°F)
